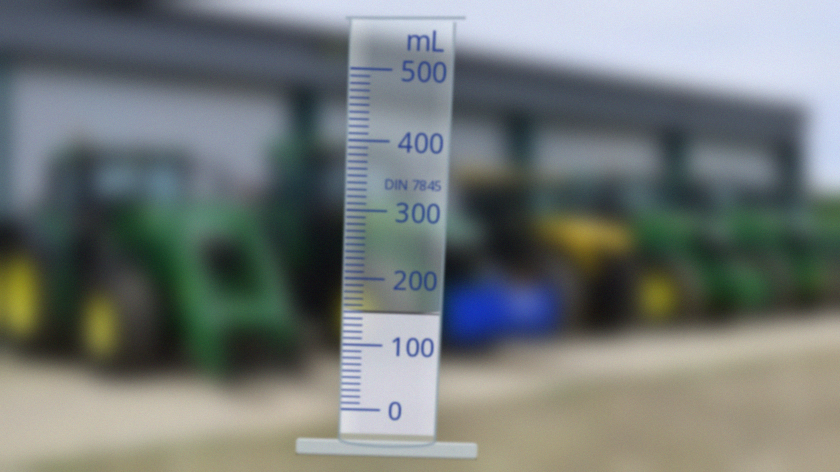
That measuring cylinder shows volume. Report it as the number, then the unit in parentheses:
150 (mL)
